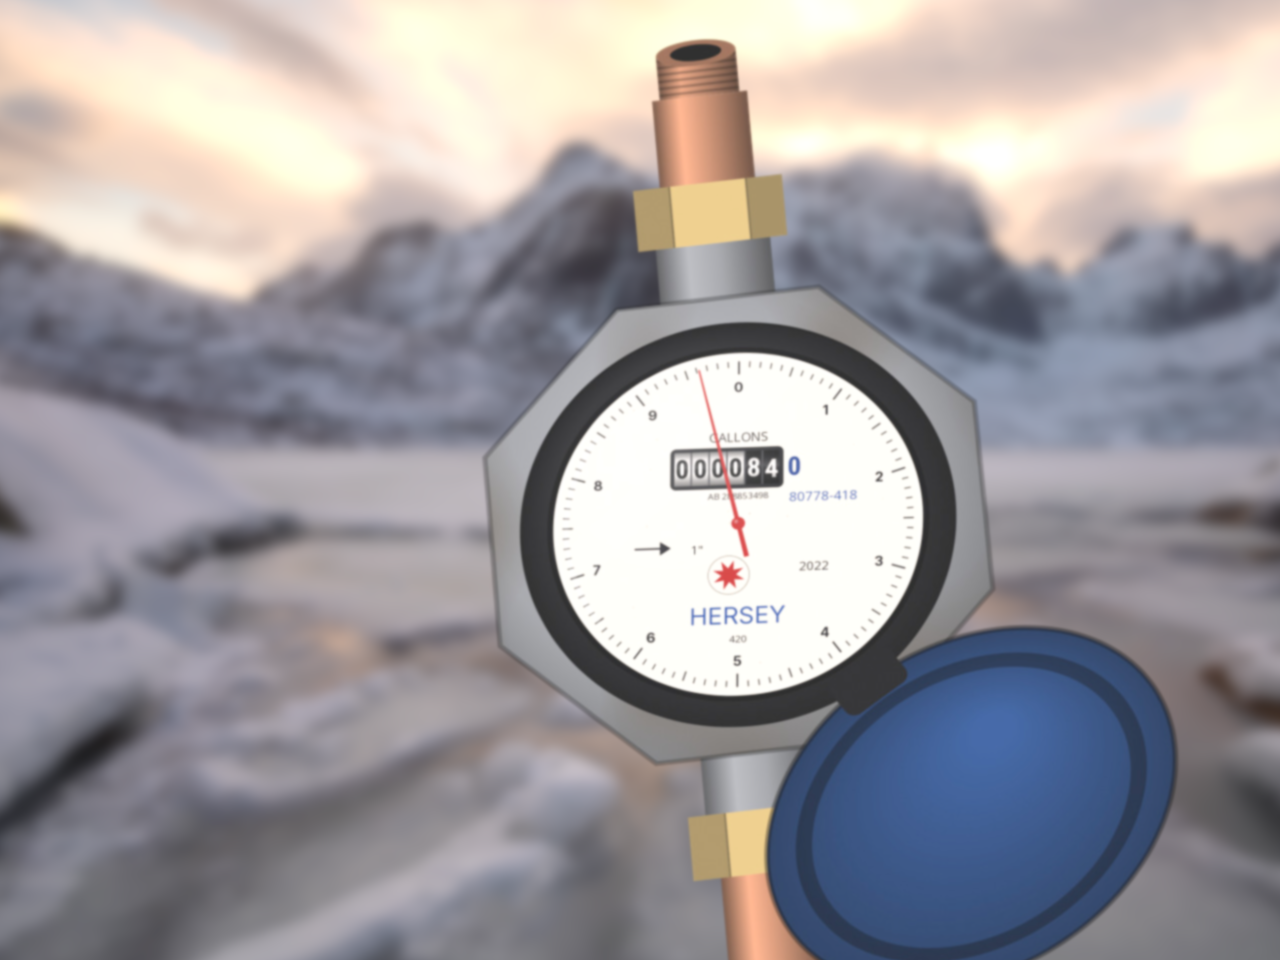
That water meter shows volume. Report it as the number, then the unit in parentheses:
839.6 (gal)
